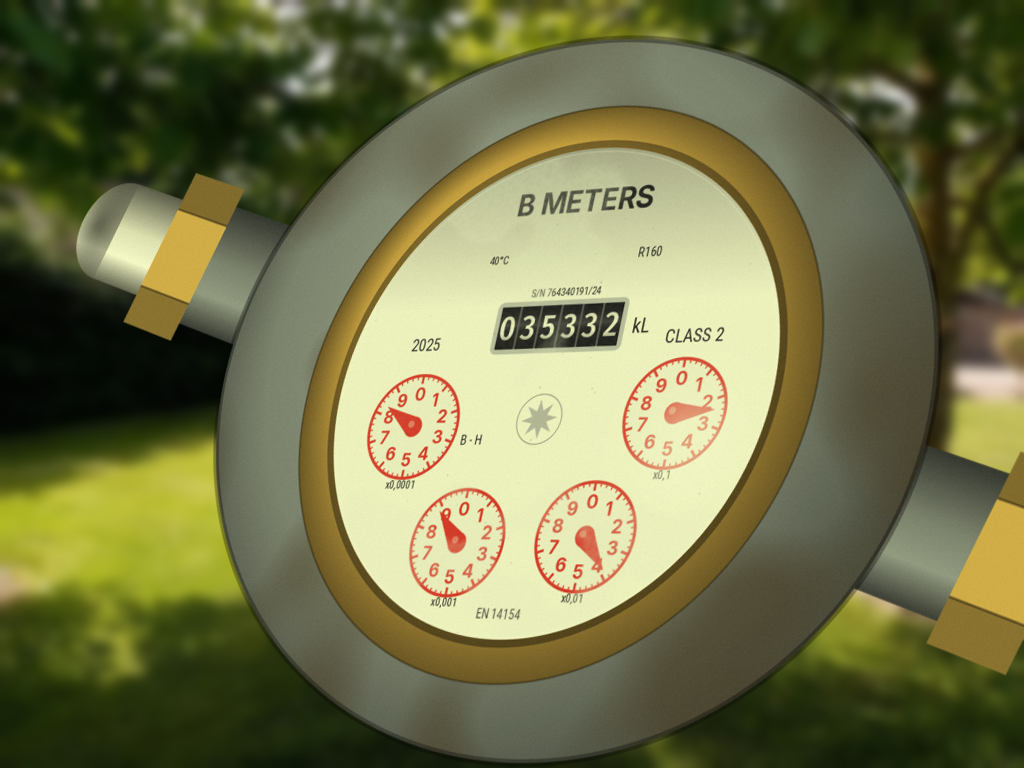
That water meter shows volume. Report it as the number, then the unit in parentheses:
35332.2388 (kL)
